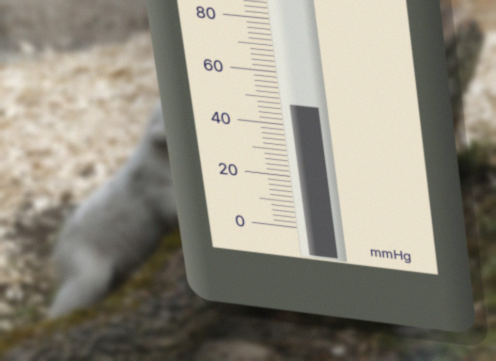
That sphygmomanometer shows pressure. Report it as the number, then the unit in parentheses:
48 (mmHg)
